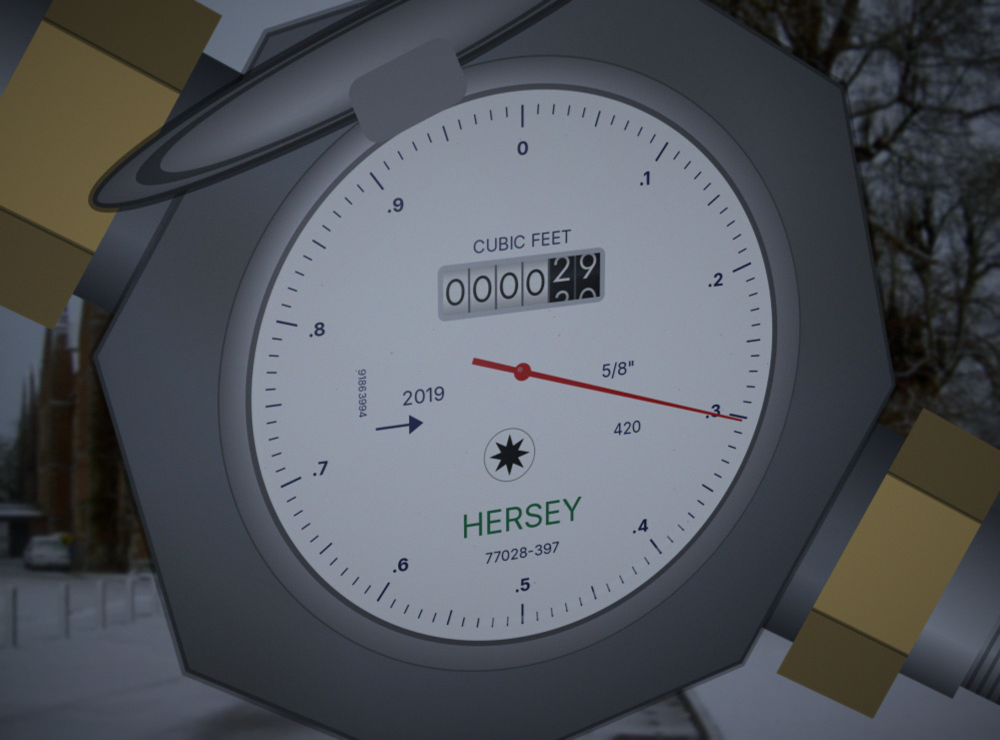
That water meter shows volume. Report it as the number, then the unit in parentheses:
29.30 (ft³)
